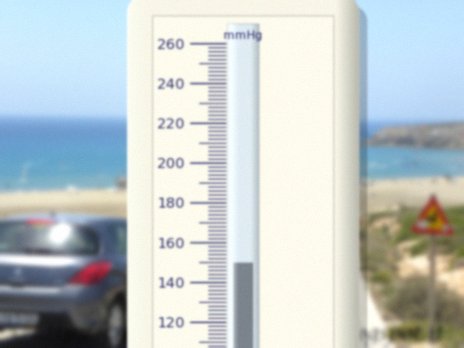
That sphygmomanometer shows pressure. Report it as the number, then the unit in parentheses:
150 (mmHg)
